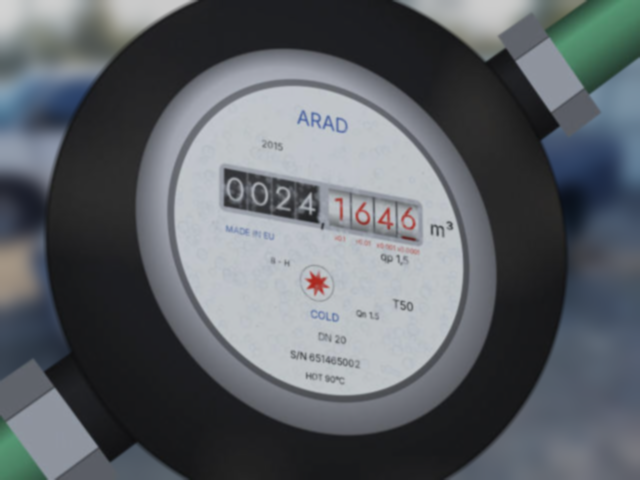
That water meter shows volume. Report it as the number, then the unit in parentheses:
24.1646 (m³)
